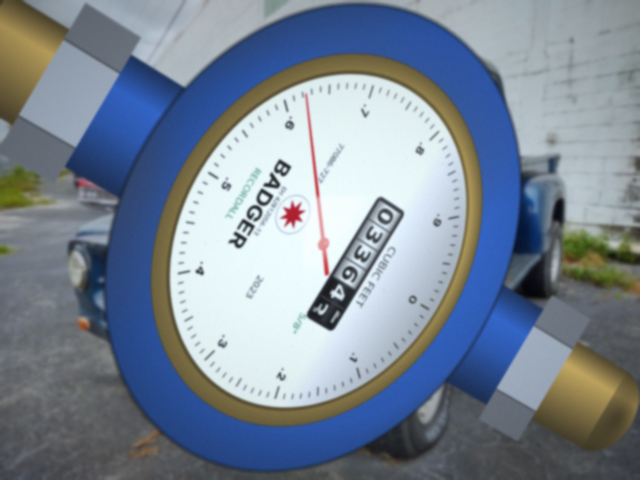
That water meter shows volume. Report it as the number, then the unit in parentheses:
33642.62 (ft³)
